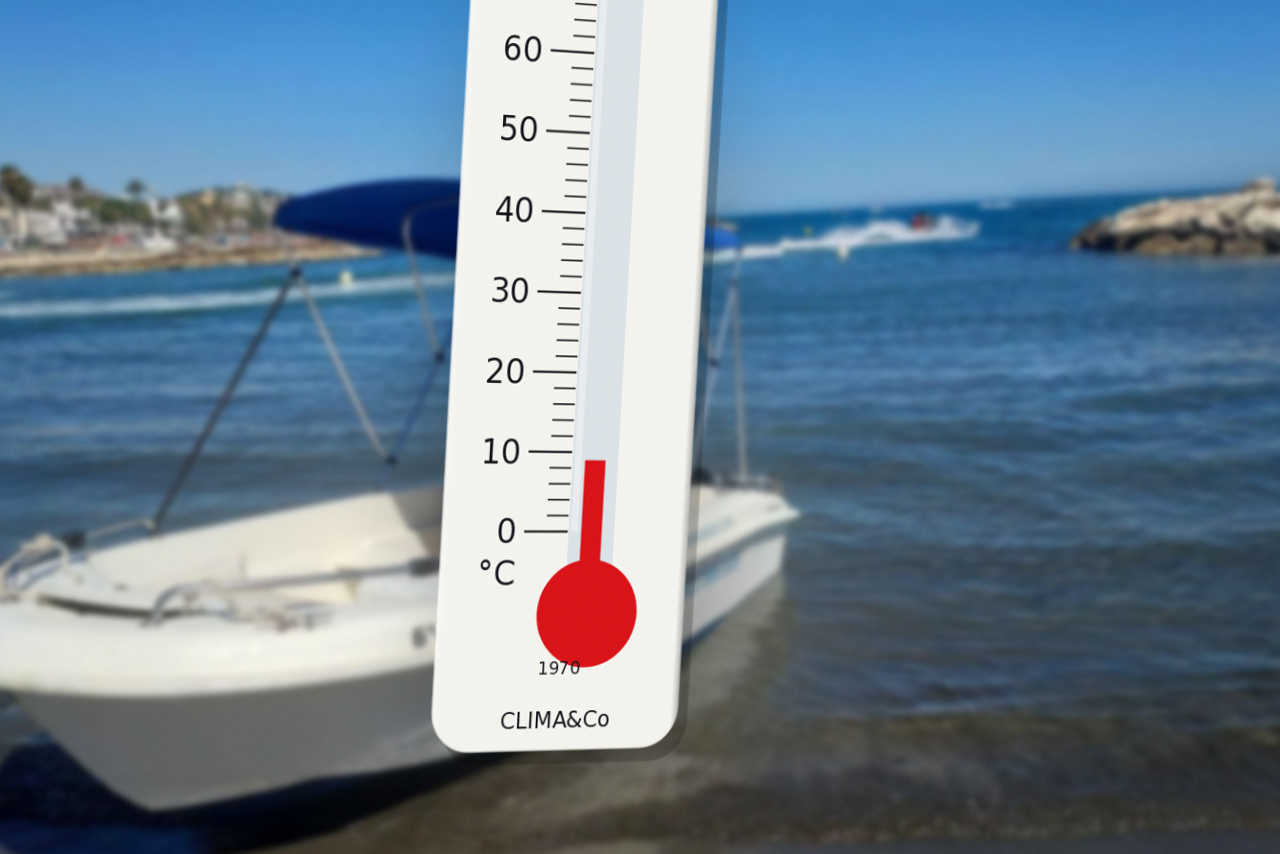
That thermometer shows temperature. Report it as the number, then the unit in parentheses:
9 (°C)
